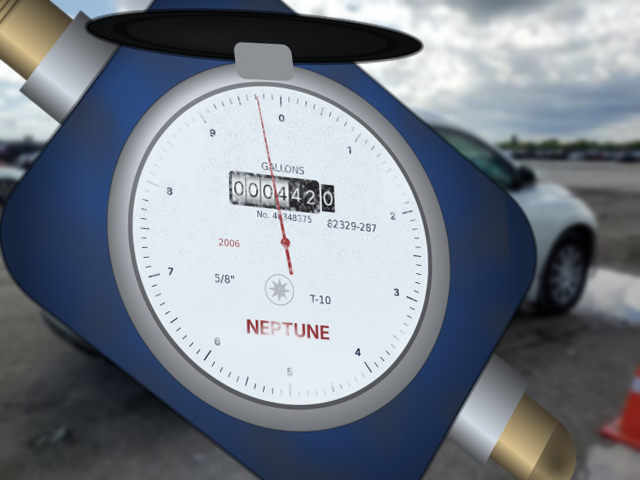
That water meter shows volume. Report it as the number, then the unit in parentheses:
4419.7 (gal)
